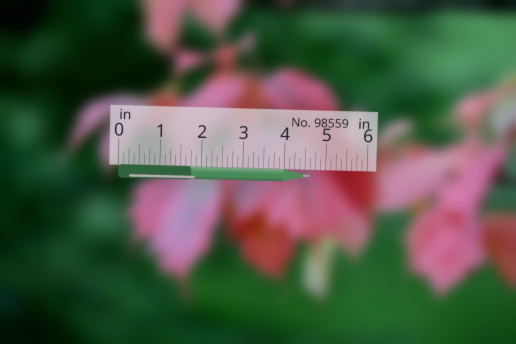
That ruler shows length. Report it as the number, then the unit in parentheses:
4.625 (in)
